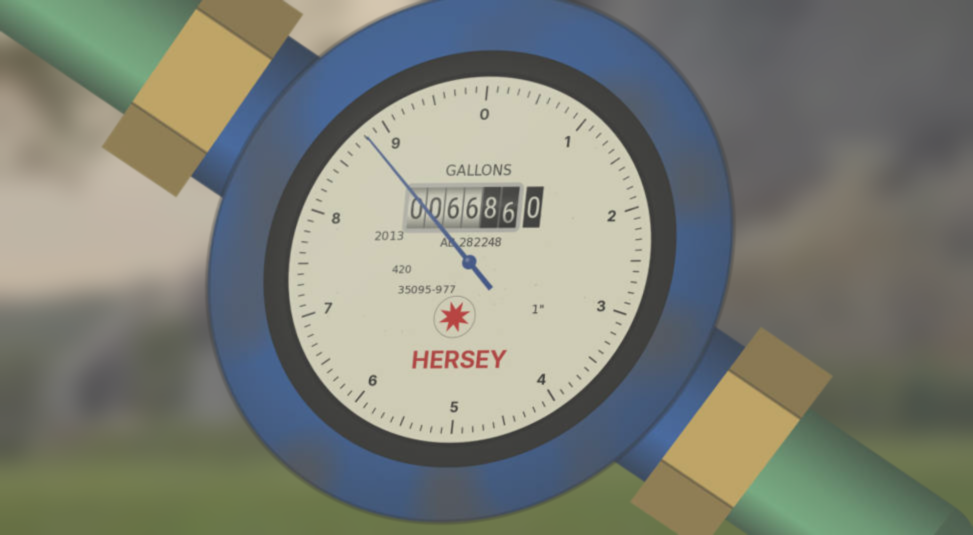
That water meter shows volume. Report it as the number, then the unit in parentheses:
66858.8 (gal)
